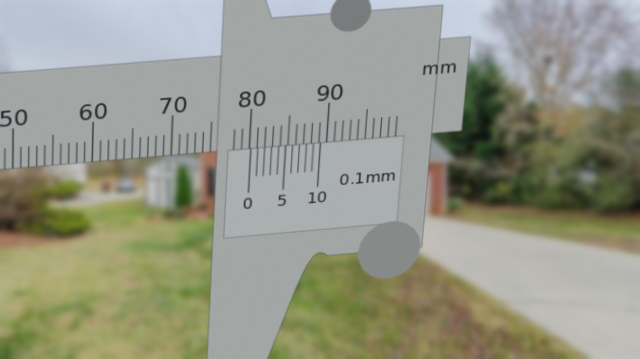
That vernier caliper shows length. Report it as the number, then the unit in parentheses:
80.2 (mm)
